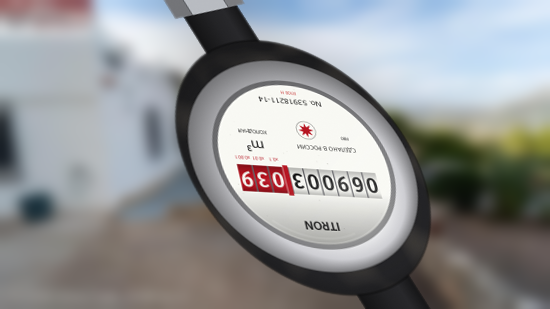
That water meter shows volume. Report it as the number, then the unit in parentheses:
69003.039 (m³)
